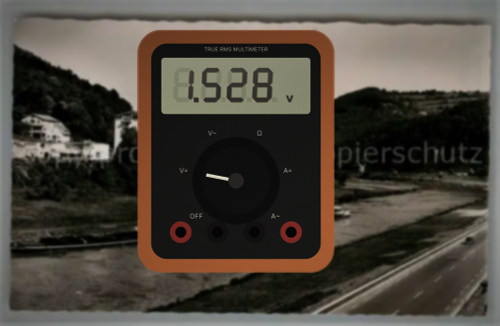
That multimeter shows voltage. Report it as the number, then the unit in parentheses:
1.528 (V)
